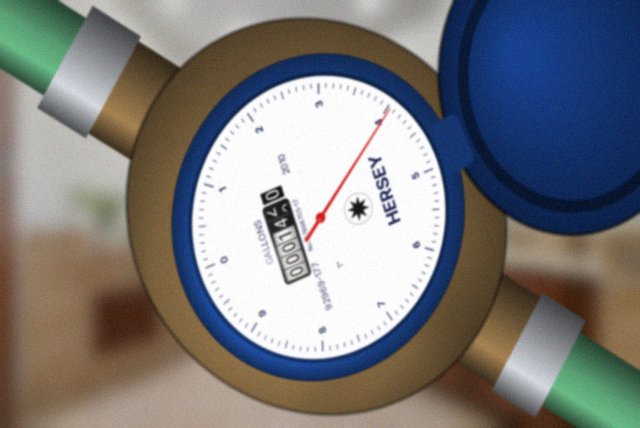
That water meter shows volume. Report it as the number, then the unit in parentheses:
1424.0 (gal)
